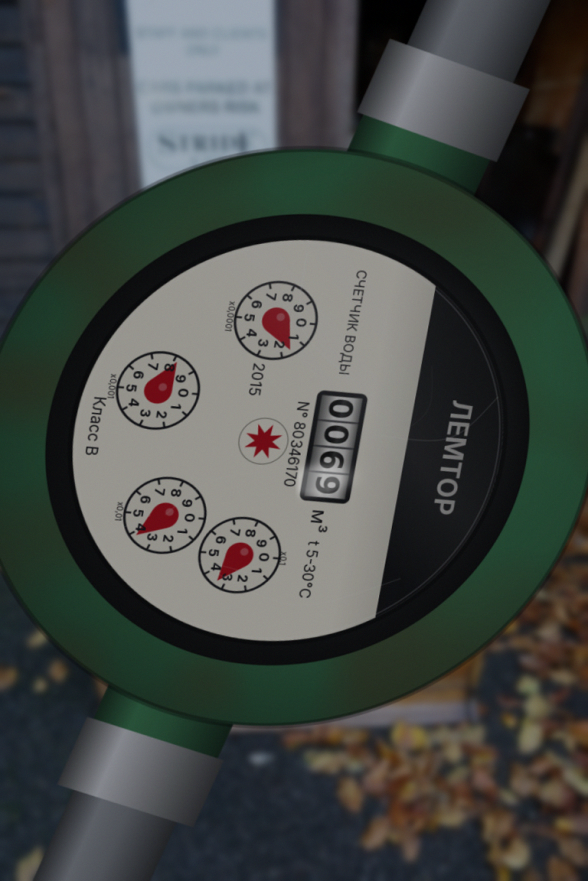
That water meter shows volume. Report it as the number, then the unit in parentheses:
69.3381 (m³)
